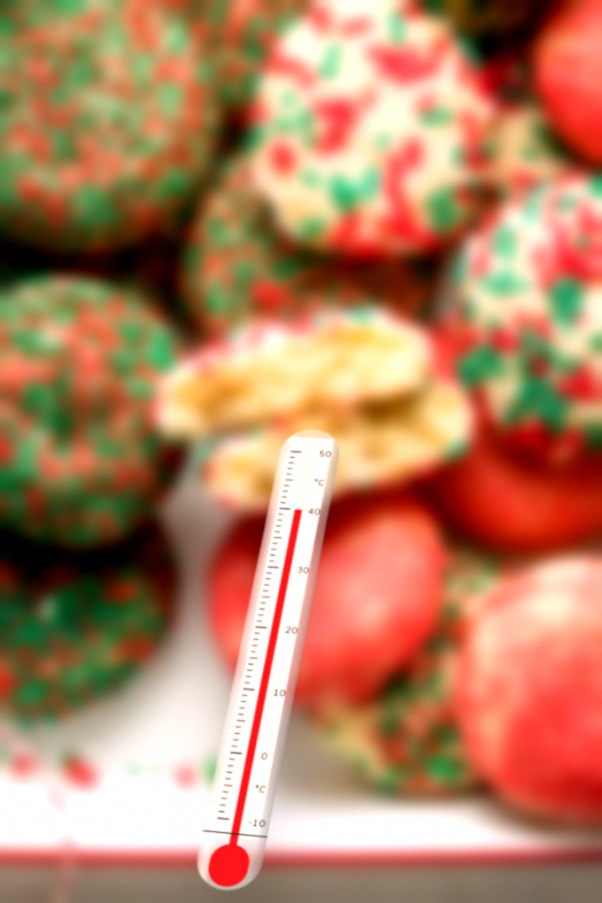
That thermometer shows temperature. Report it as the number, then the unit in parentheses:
40 (°C)
